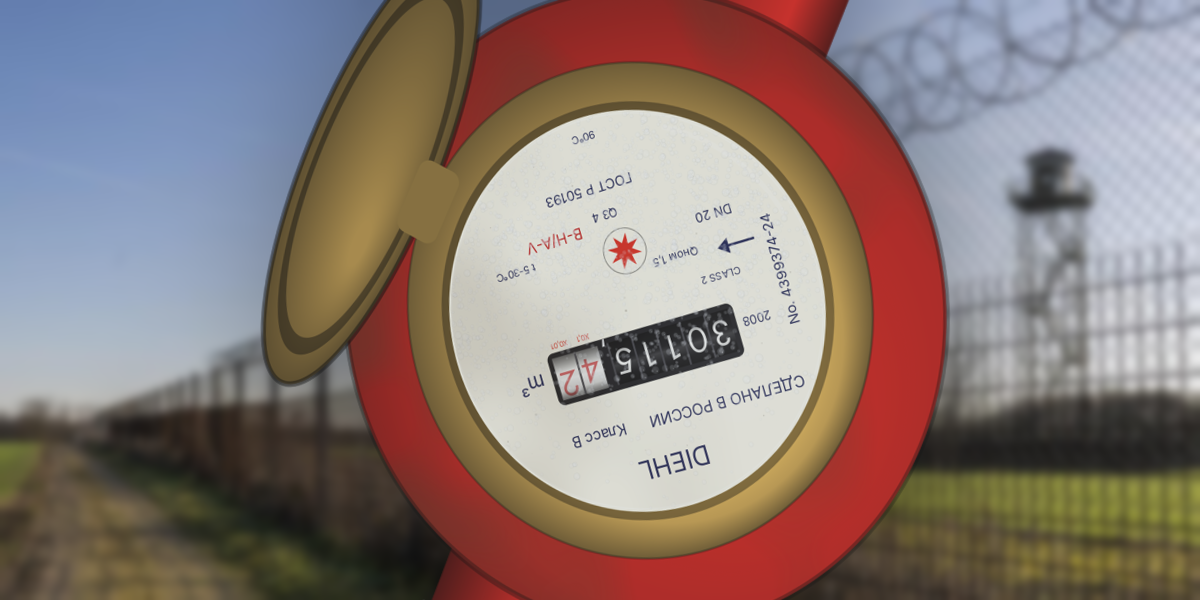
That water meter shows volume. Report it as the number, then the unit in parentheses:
30115.42 (m³)
